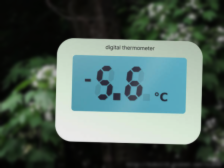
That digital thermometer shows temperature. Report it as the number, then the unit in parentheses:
-5.6 (°C)
